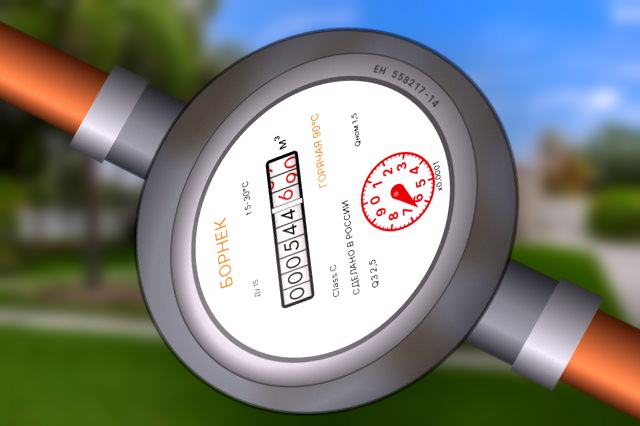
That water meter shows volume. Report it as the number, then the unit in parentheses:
544.6896 (m³)
